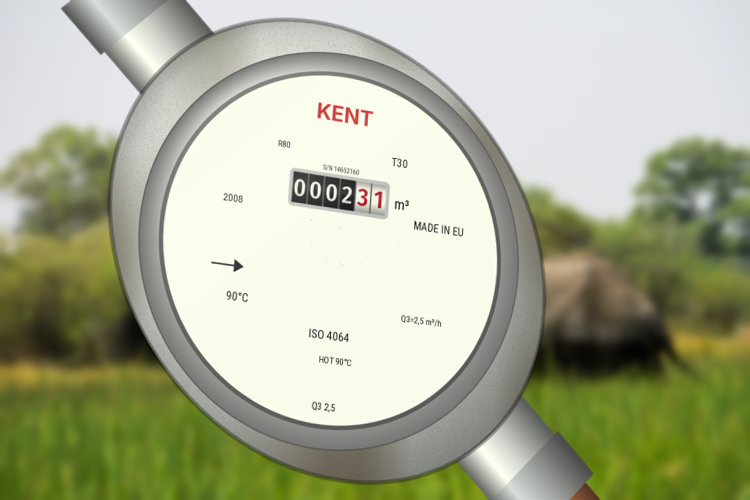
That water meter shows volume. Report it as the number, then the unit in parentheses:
2.31 (m³)
